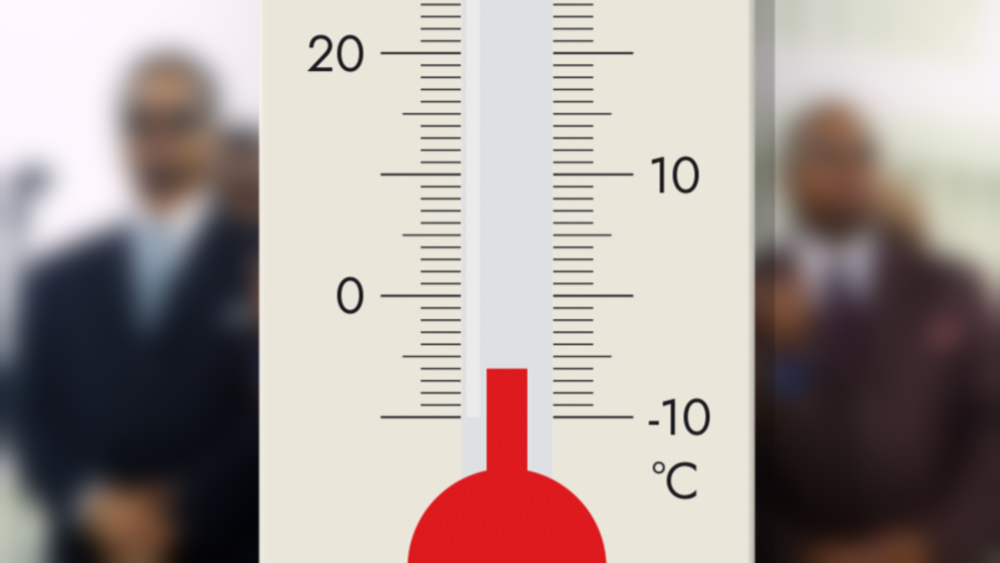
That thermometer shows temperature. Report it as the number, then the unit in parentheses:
-6 (°C)
